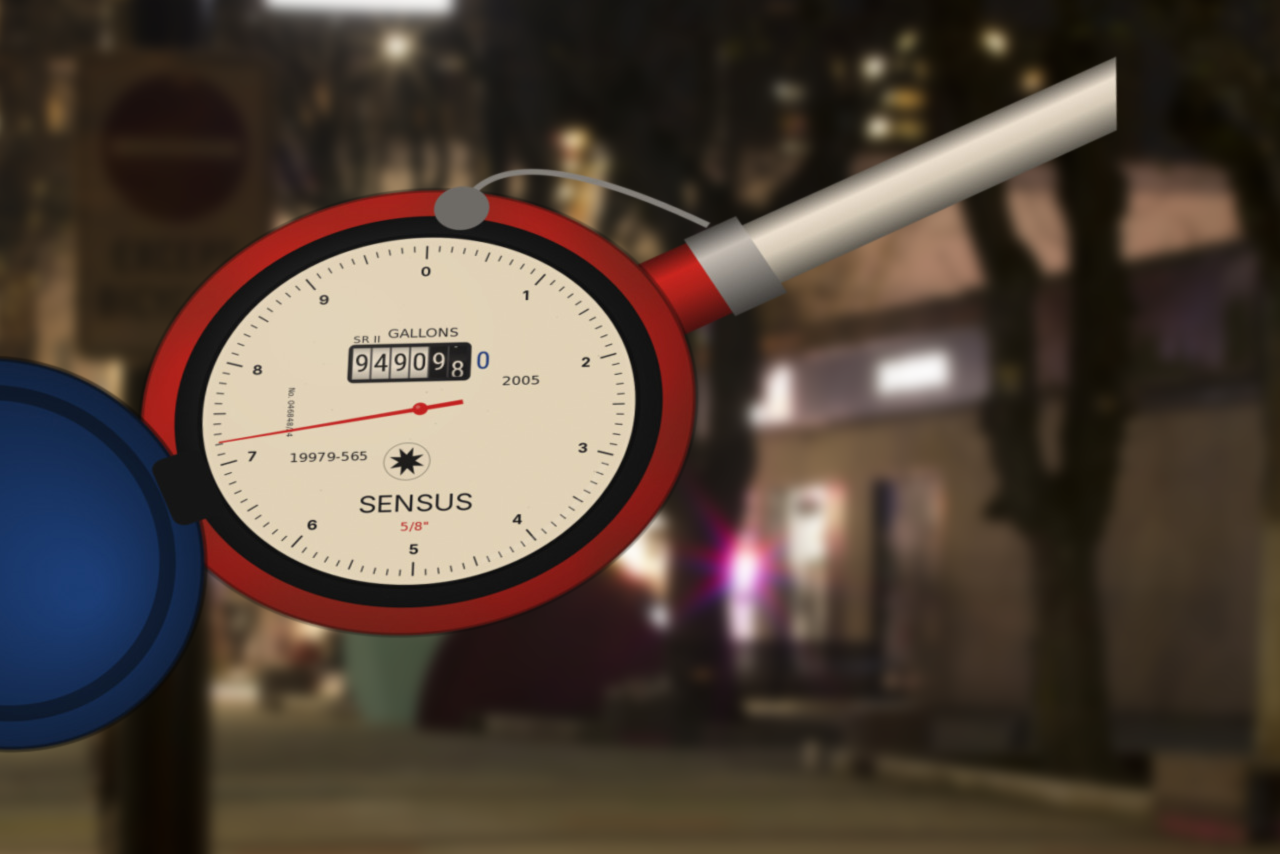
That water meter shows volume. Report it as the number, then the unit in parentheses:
9490977.2 (gal)
